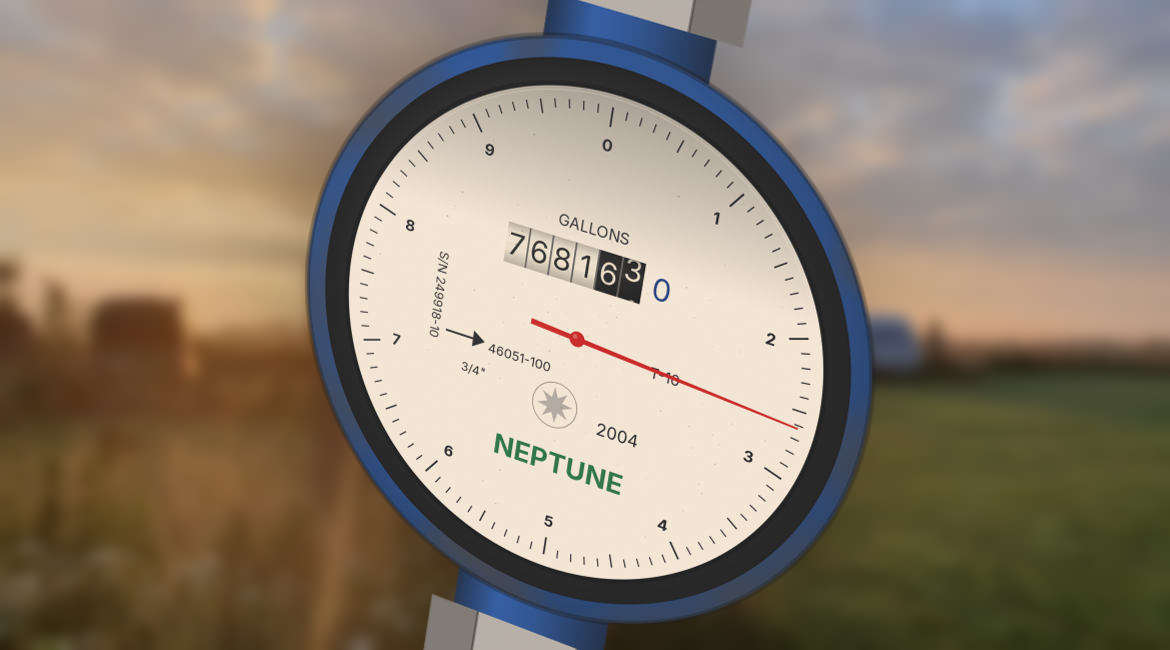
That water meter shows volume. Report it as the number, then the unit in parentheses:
7681632.6 (gal)
